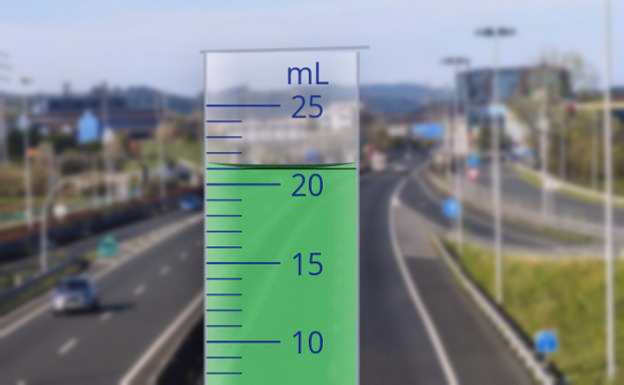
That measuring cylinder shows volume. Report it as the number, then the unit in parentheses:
21 (mL)
